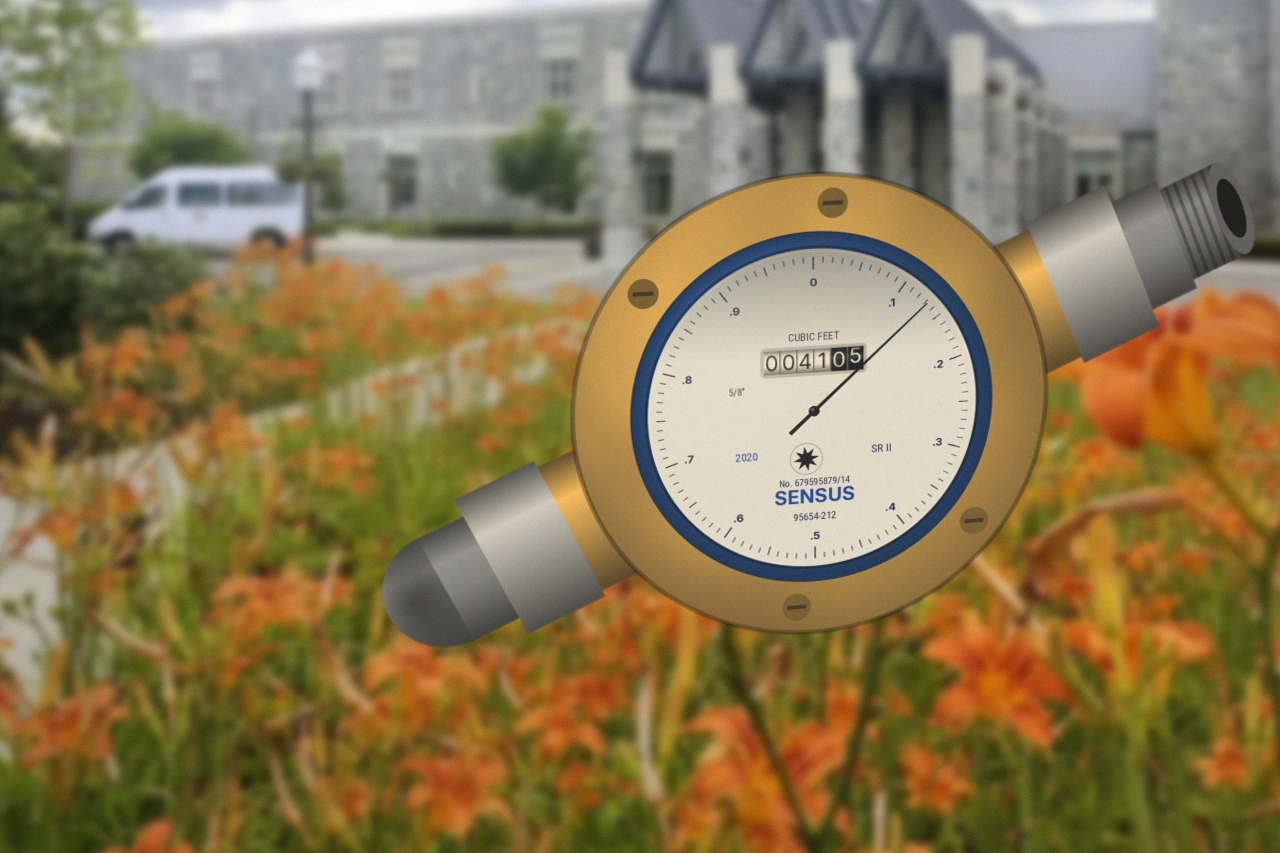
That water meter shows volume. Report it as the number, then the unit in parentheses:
4105.13 (ft³)
